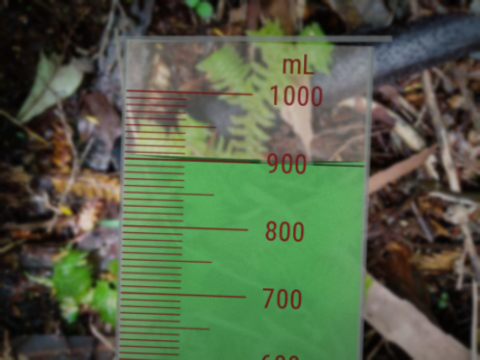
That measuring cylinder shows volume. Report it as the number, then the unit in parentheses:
900 (mL)
